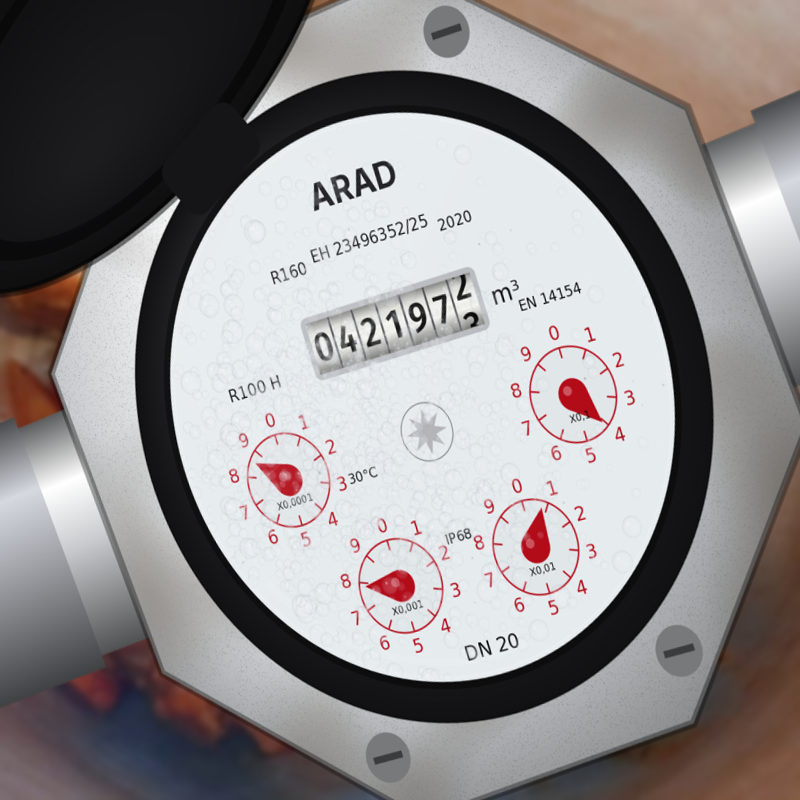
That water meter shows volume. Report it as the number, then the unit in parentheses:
421972.4078 (m³)
